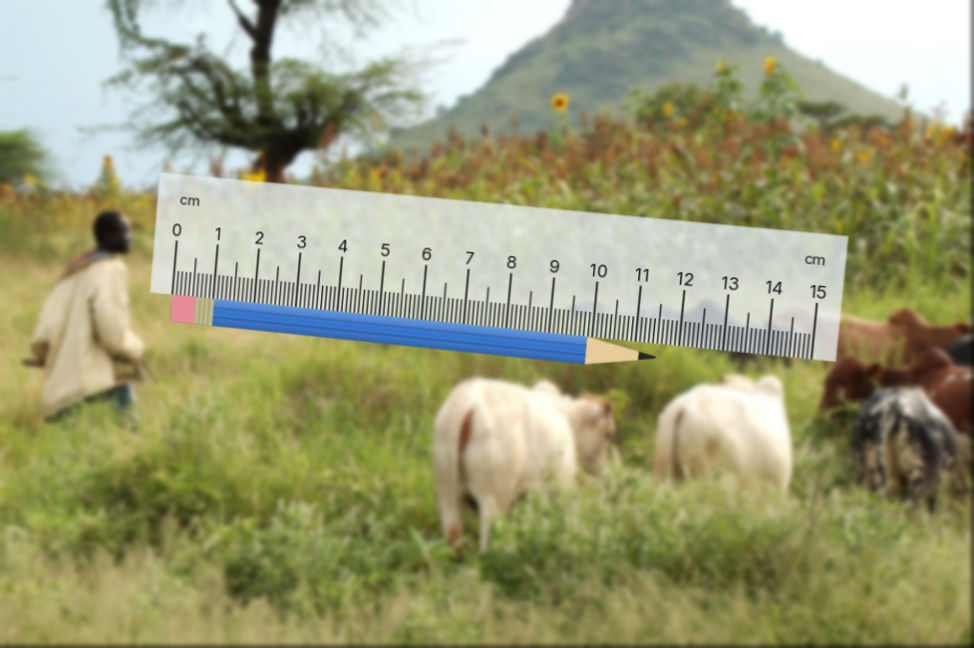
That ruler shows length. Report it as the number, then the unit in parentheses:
11.5 (cm)
